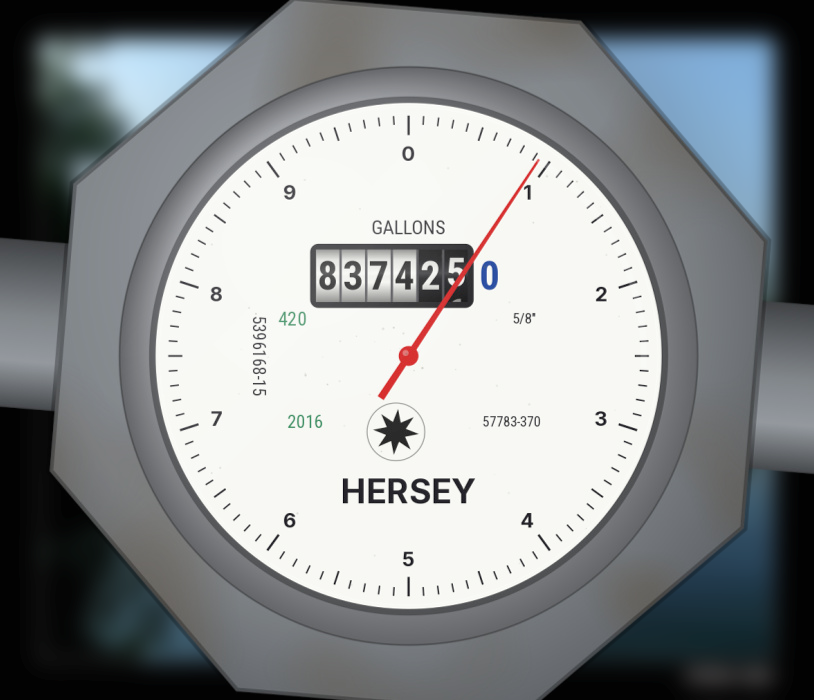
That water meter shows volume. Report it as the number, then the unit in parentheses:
8374250.9 (gal)
